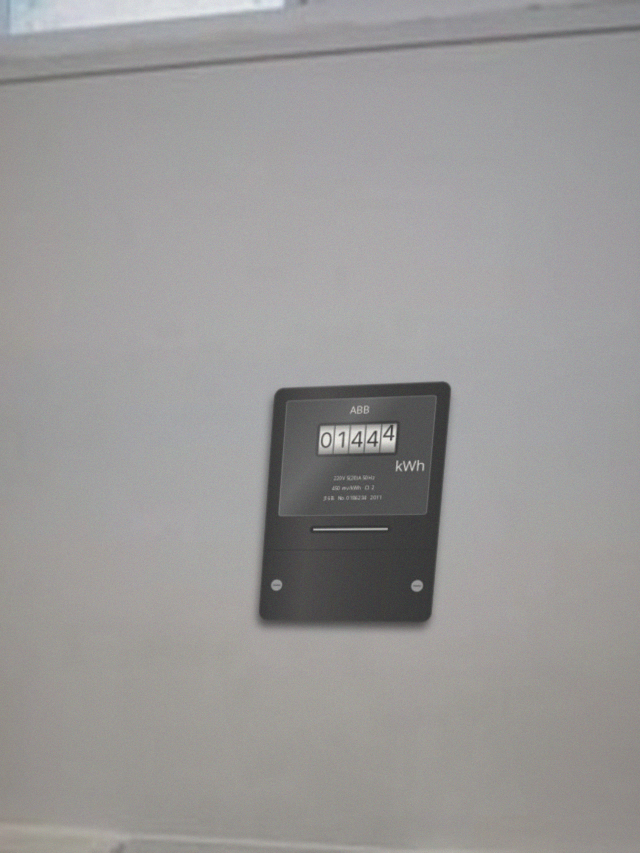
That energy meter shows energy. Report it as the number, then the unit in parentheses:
1444 (kWh)
